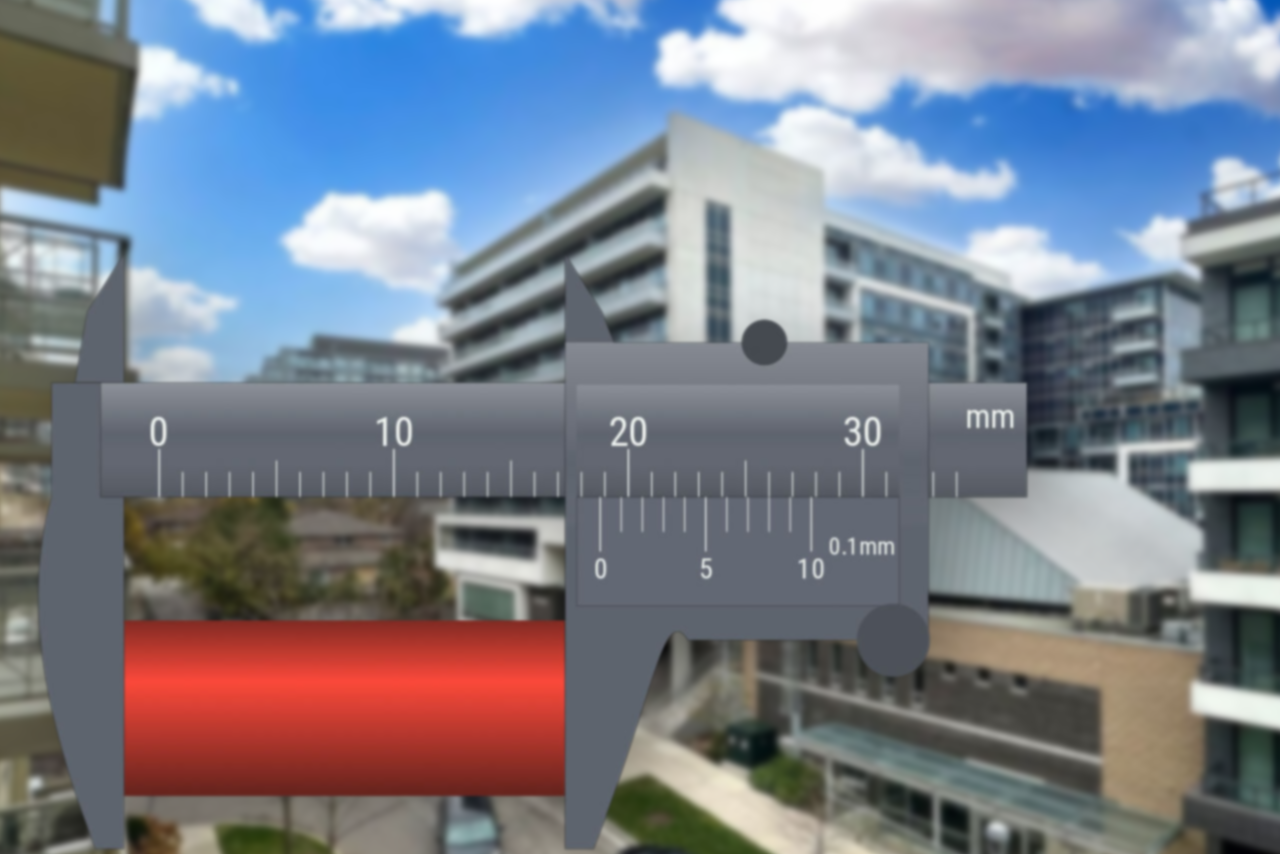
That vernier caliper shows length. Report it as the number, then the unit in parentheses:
18.8 (mm)
